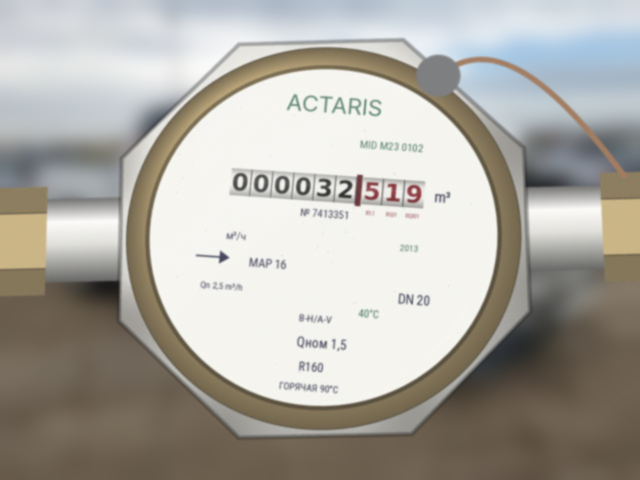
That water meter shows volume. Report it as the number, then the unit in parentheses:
32.519 (m³)
